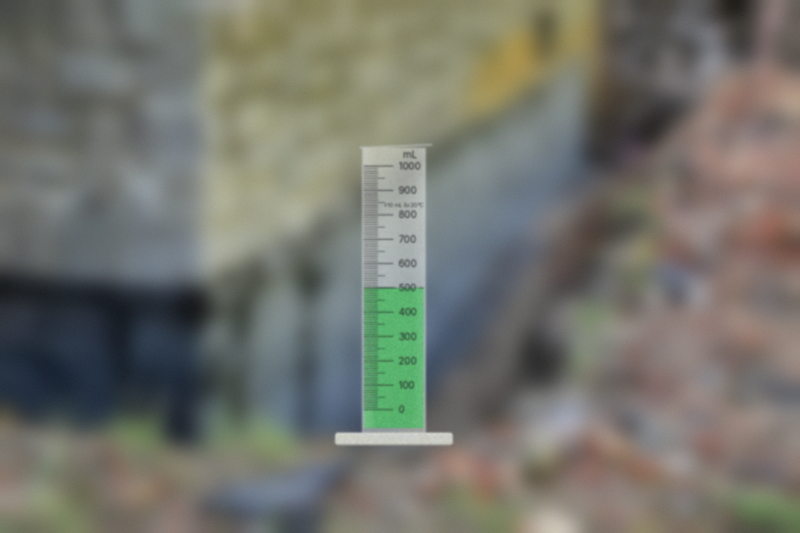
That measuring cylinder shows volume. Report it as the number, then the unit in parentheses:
500 (mL)
